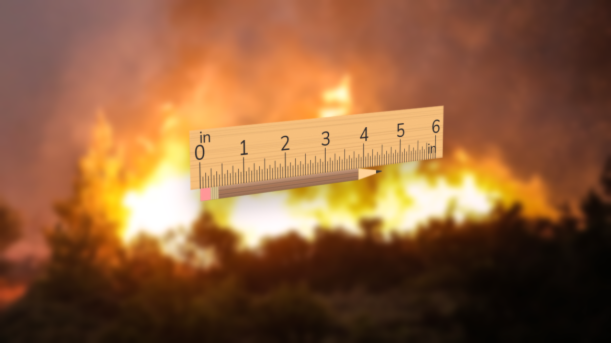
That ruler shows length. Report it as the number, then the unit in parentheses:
4.5 (in)
